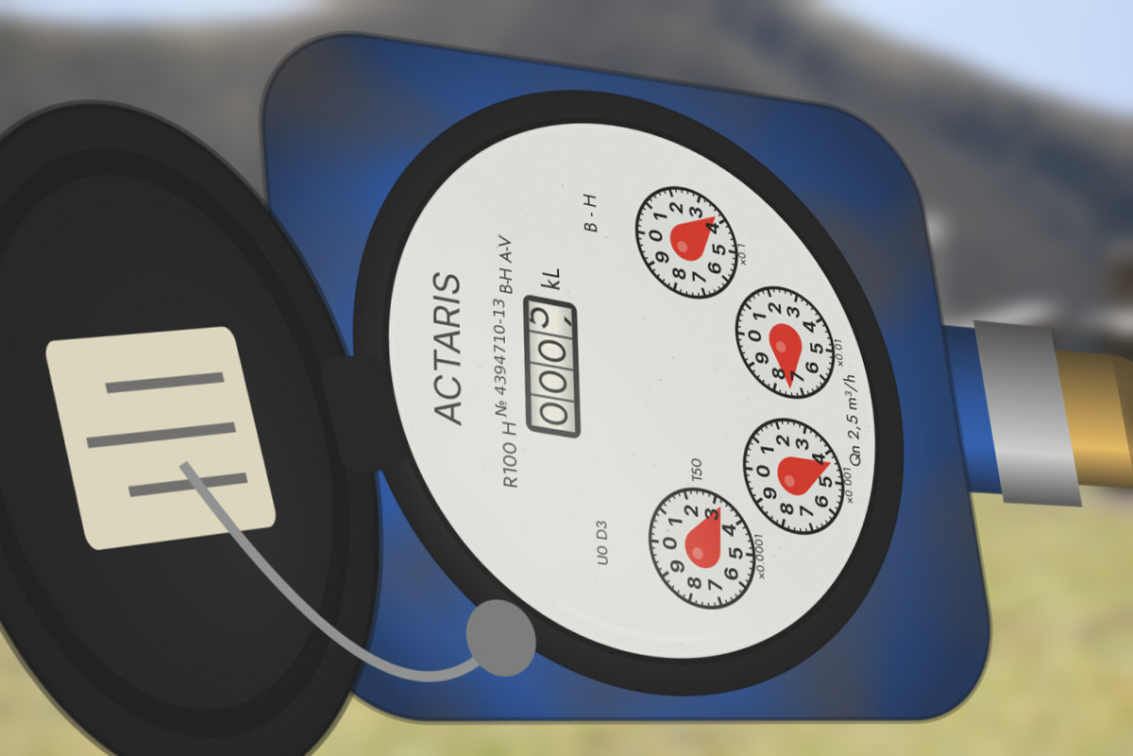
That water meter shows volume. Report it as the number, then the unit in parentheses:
5.3743 (kL)
